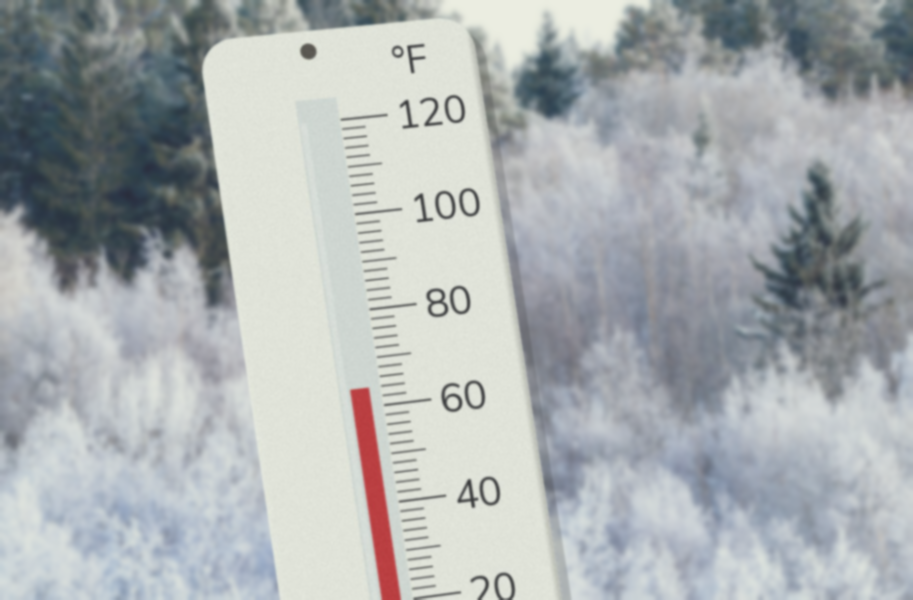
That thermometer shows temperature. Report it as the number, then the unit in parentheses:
64 (°F)
